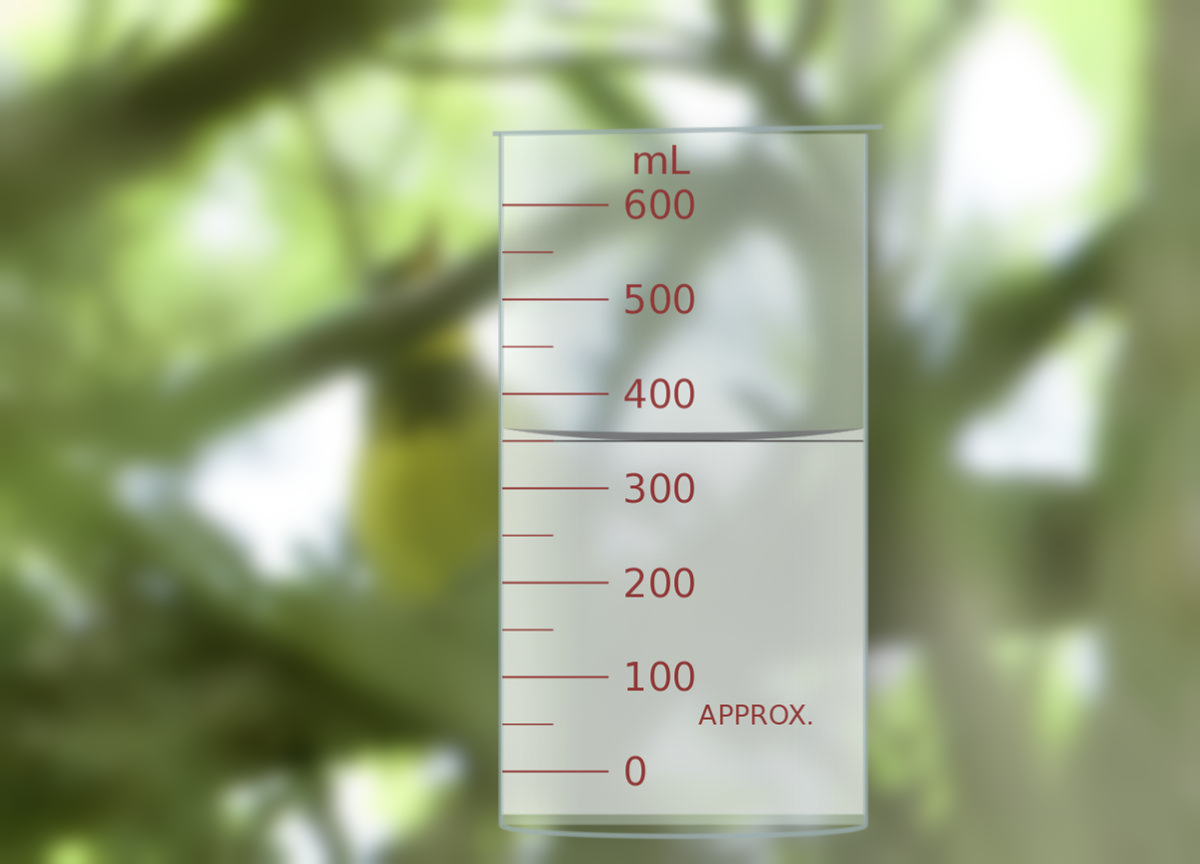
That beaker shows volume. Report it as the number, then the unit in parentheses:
350 (mL)
